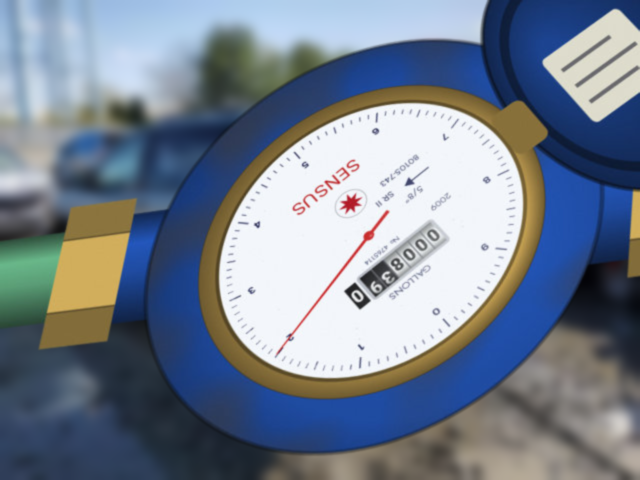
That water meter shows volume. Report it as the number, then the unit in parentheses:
8392.0 (gal)
